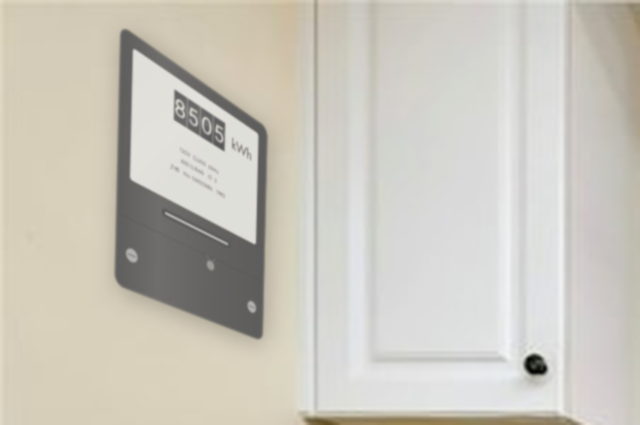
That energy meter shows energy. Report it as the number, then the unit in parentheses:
8505 (kWh)
